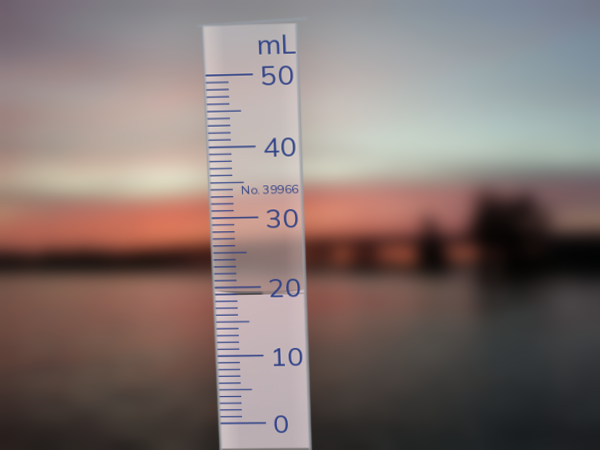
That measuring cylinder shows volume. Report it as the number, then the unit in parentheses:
19 (mL)
